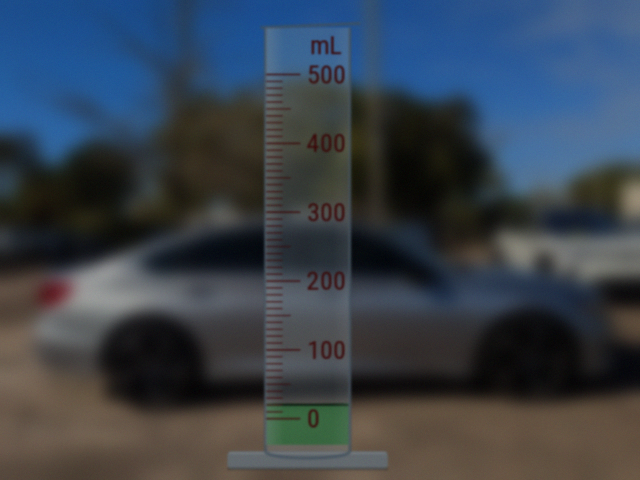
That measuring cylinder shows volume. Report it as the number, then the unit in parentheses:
20 (mL)
